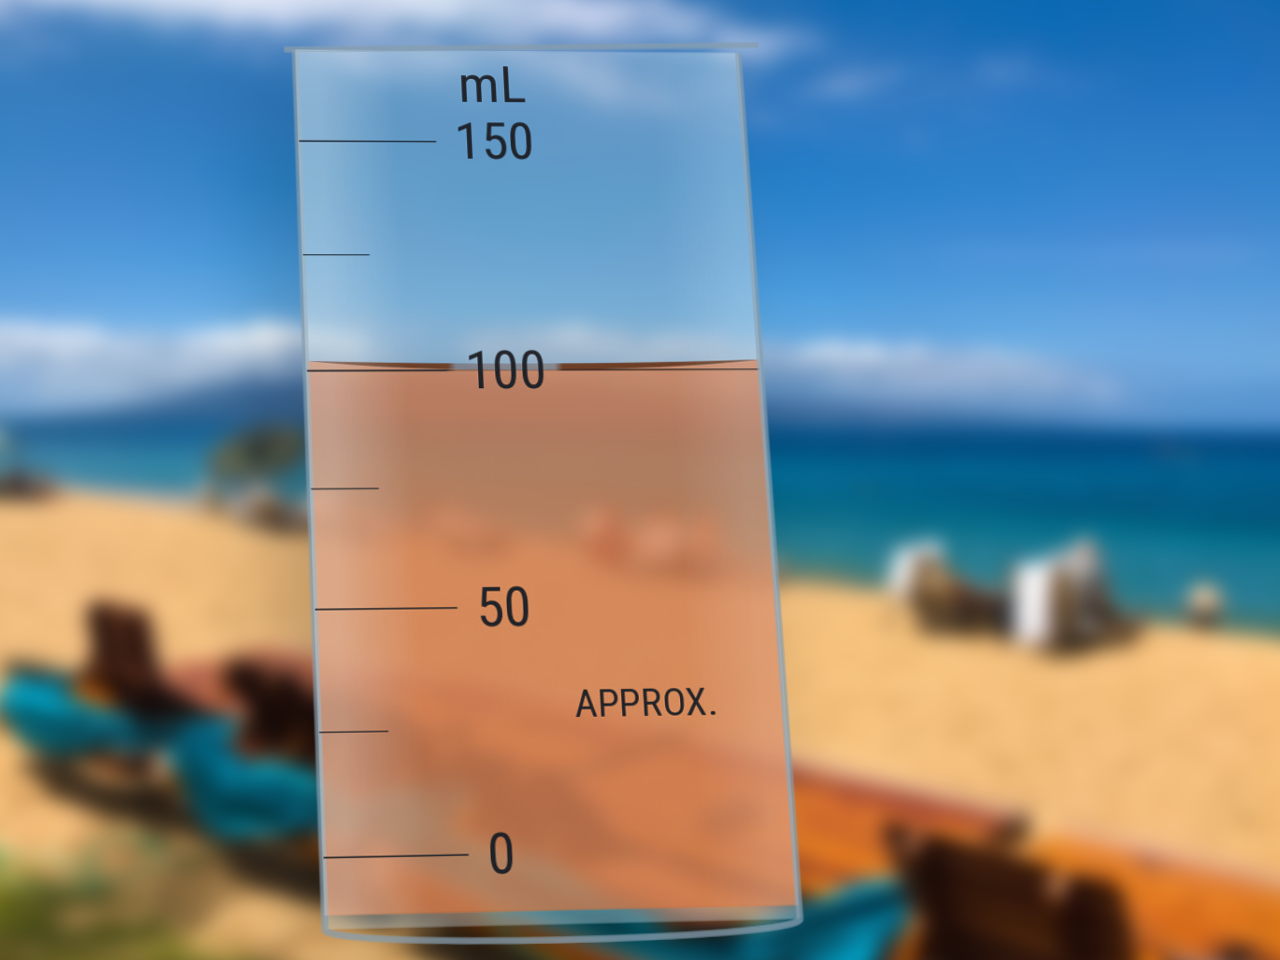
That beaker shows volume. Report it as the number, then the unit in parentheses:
100 (mL)
